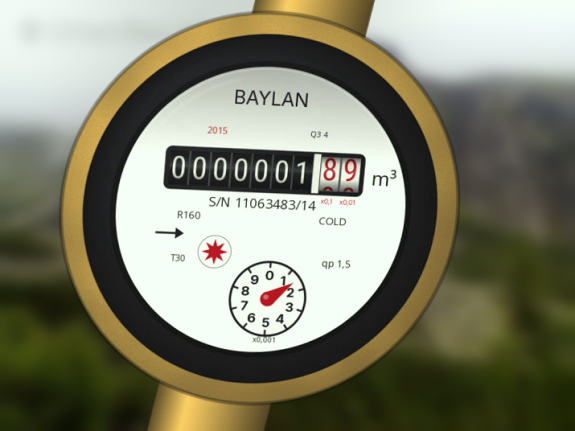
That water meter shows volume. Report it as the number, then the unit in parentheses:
1.891 (m³)
